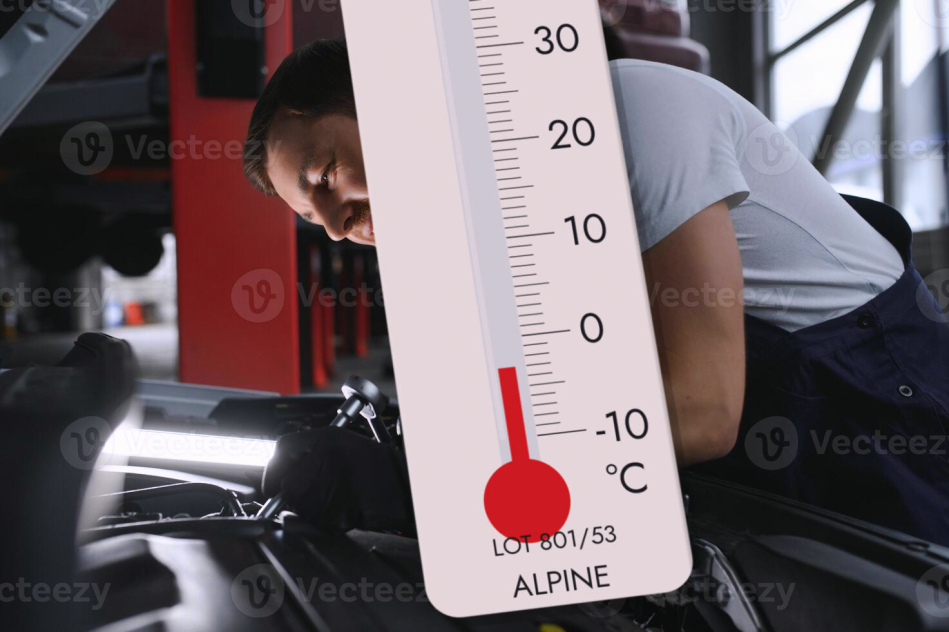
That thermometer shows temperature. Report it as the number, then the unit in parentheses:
-3 (°C)
